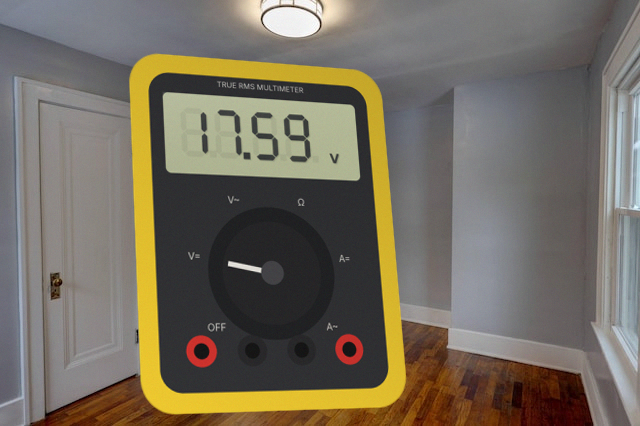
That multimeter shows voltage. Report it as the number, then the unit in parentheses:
17.59 (V)
